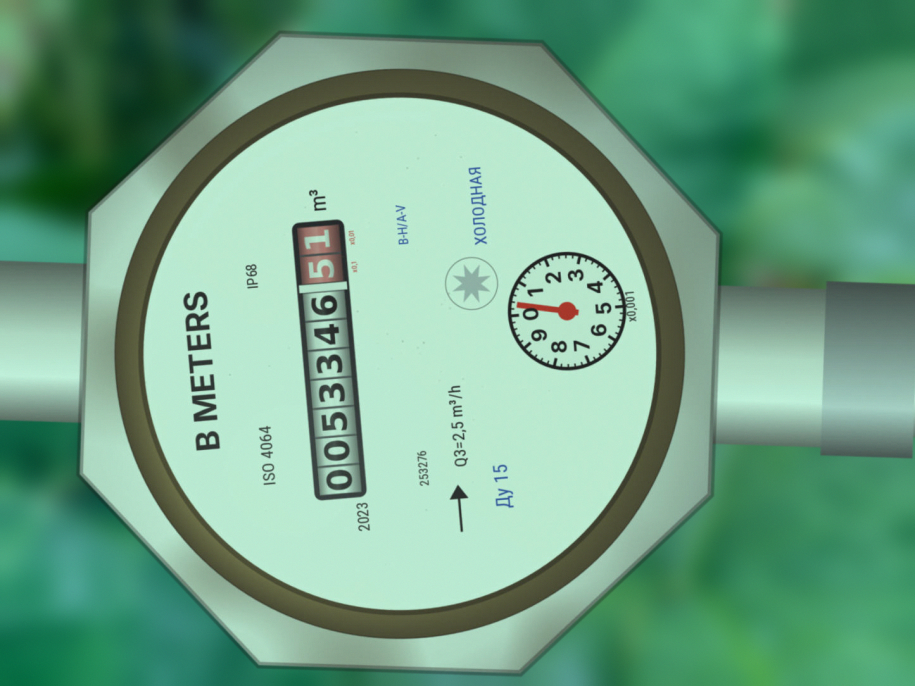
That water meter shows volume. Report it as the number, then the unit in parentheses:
53346.510 (m³)
